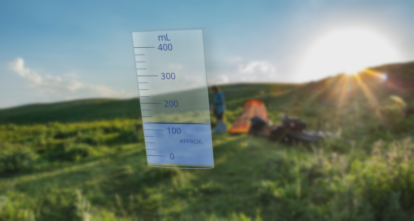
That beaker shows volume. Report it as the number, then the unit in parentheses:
125 (mL)
